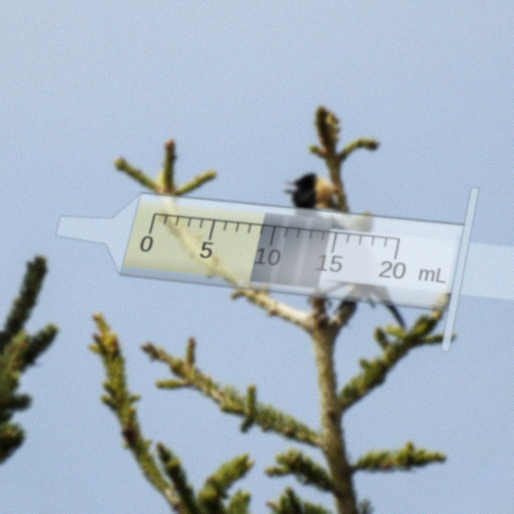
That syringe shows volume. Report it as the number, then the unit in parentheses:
9 (mL)
